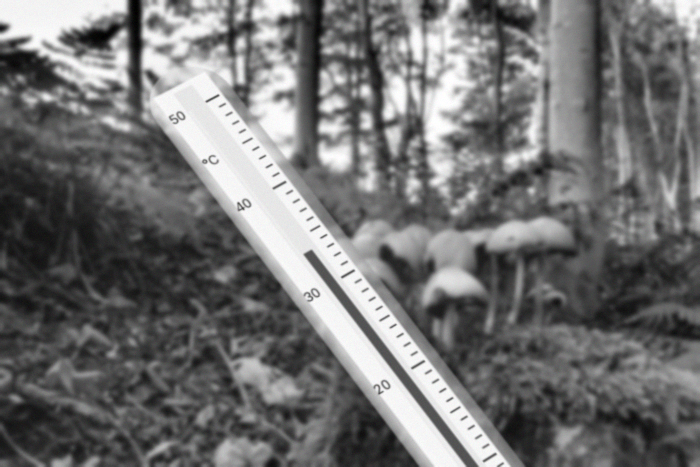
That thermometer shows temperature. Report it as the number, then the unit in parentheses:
33.5 (°C)
